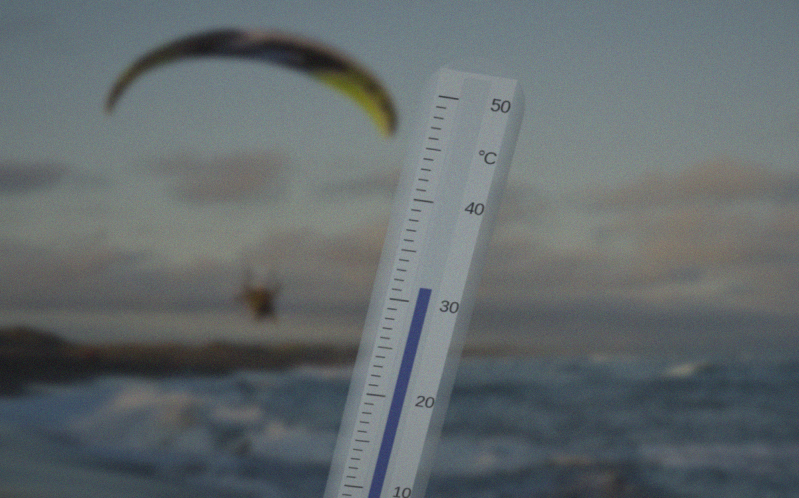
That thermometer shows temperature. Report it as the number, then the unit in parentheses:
31.5 (°C)
